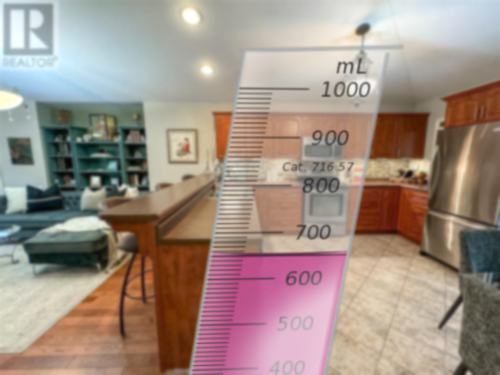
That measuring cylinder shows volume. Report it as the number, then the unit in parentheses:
650 (mL)
